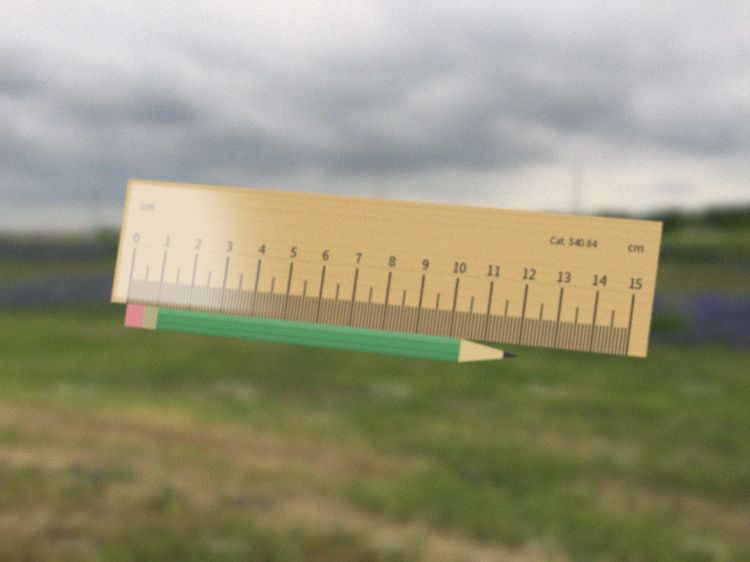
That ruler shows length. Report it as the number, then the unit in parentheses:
12 (cm)
